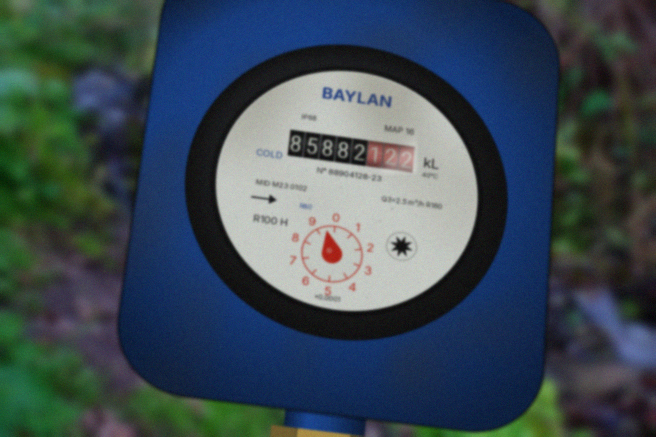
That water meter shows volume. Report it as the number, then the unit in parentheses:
85882.1219 (kL)
